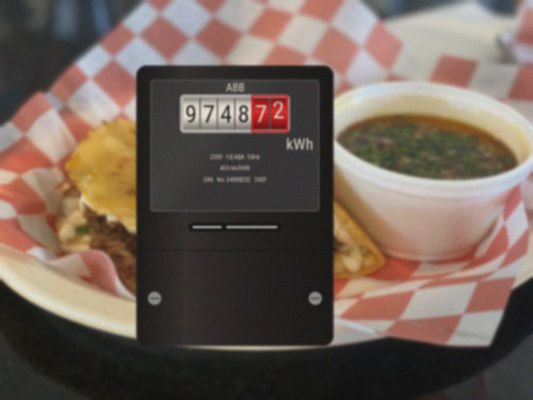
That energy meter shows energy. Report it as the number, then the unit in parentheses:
9748.72 (kWh)
